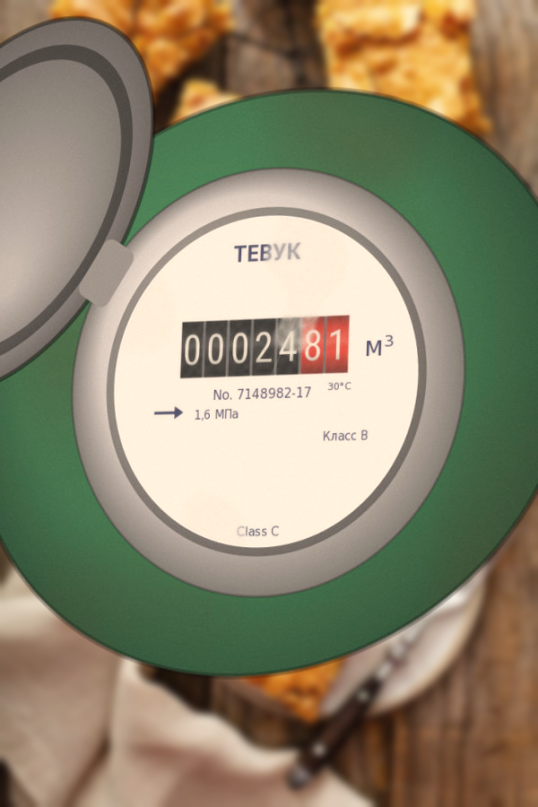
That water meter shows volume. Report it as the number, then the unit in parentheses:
24.81 (m³)
